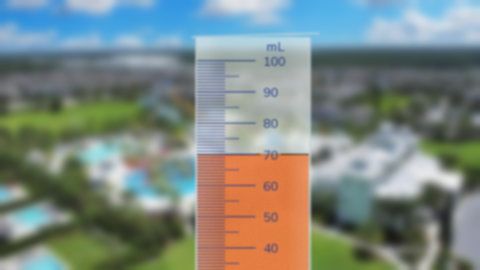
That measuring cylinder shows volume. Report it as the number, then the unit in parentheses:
70 (mL)
